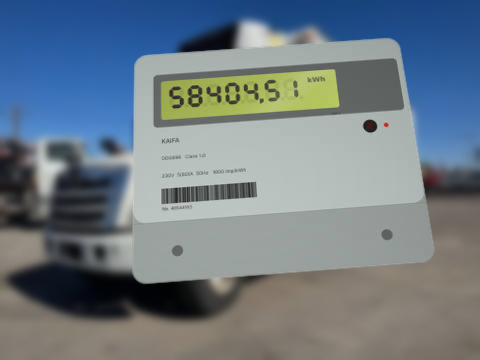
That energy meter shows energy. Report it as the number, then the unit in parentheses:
58404.51 (kWh)
